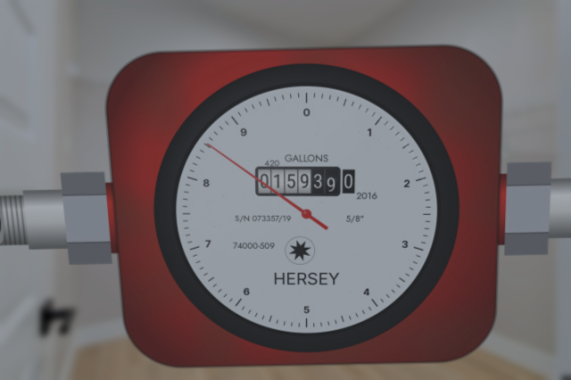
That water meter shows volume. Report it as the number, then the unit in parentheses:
159388.5 (gal)
